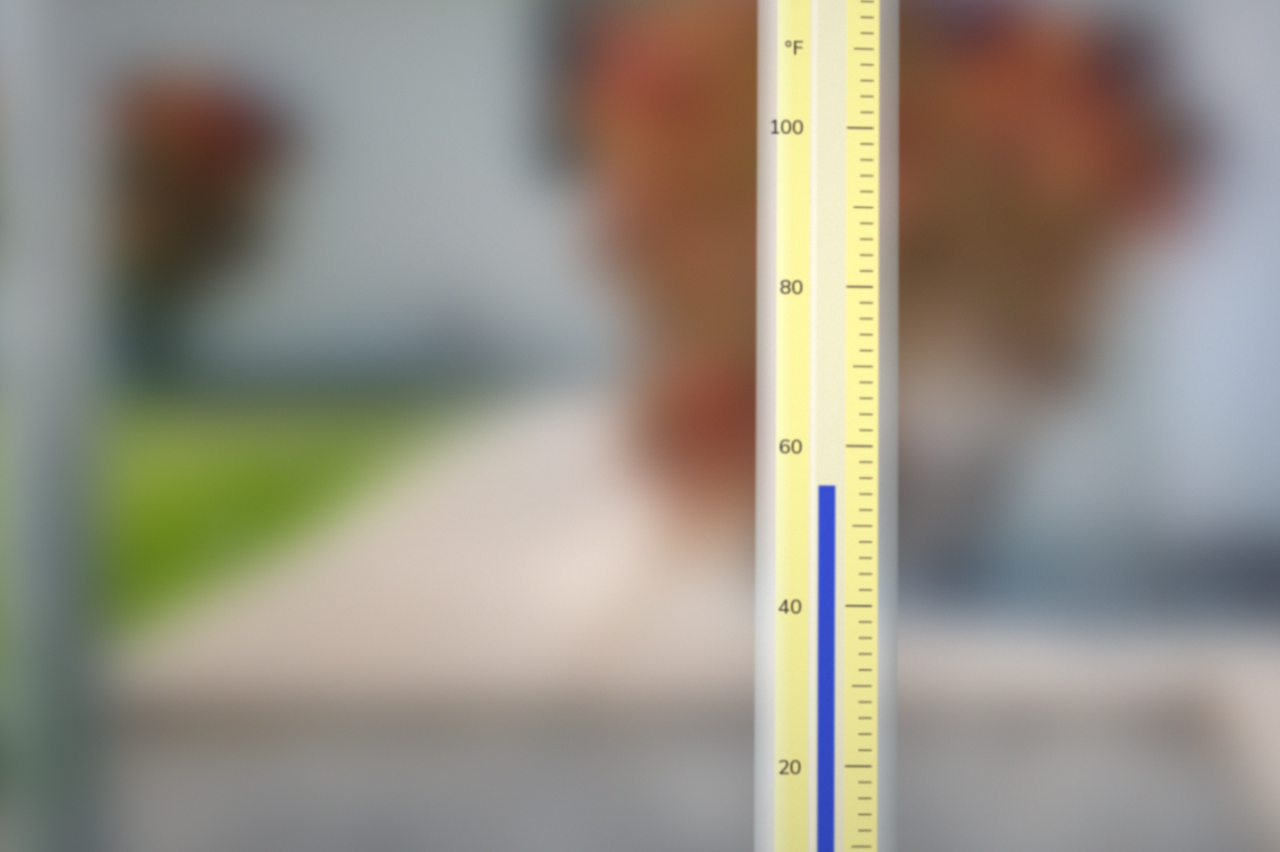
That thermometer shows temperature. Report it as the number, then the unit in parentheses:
55 (°F)
